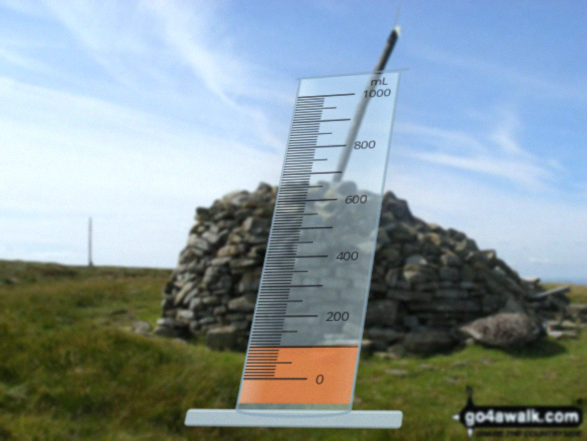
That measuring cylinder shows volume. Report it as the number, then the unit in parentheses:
100 (mL)
